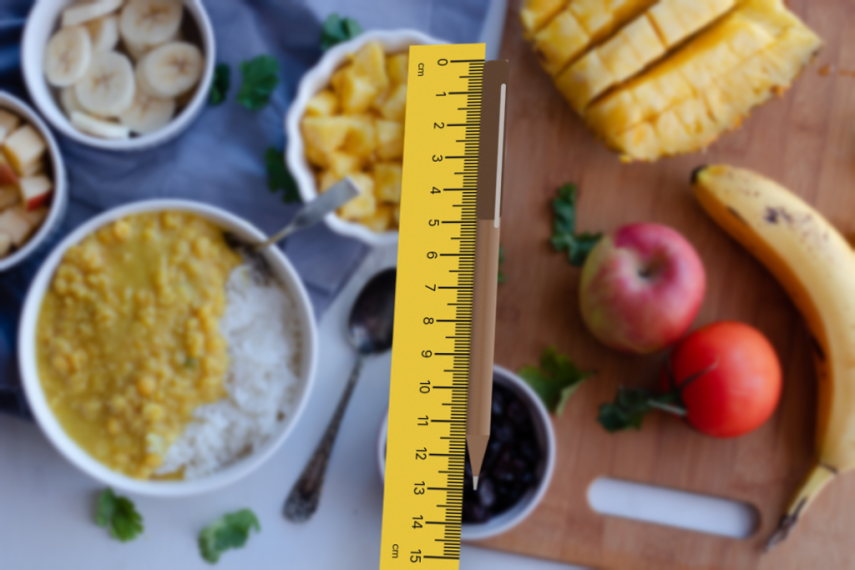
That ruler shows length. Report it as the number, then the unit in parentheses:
13 (cm)
